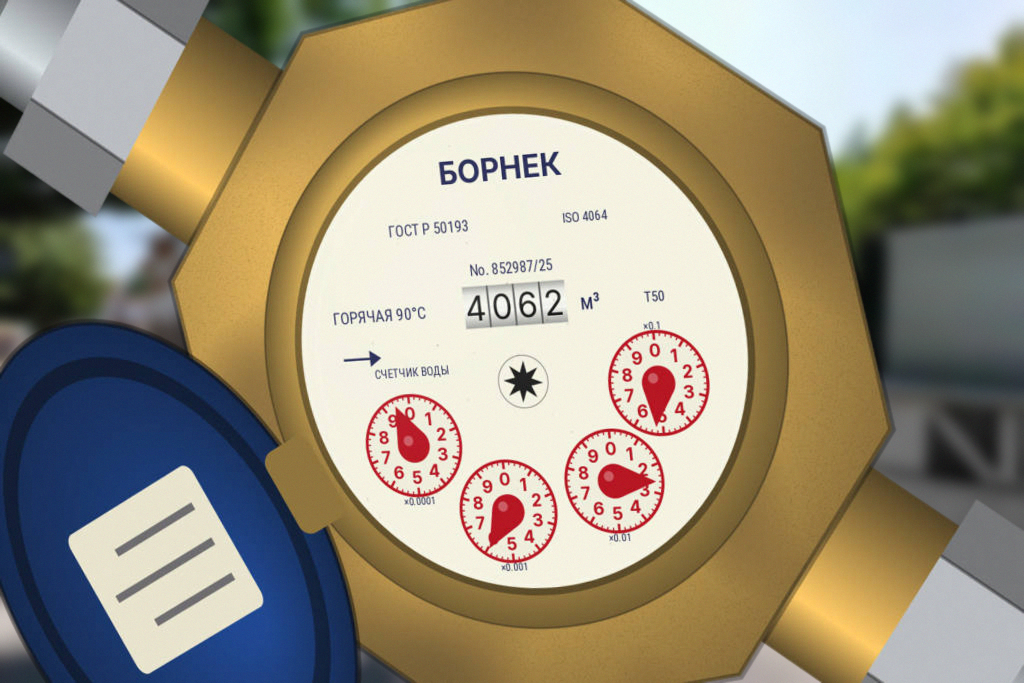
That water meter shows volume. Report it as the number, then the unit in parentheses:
4062.5259 (m³)
